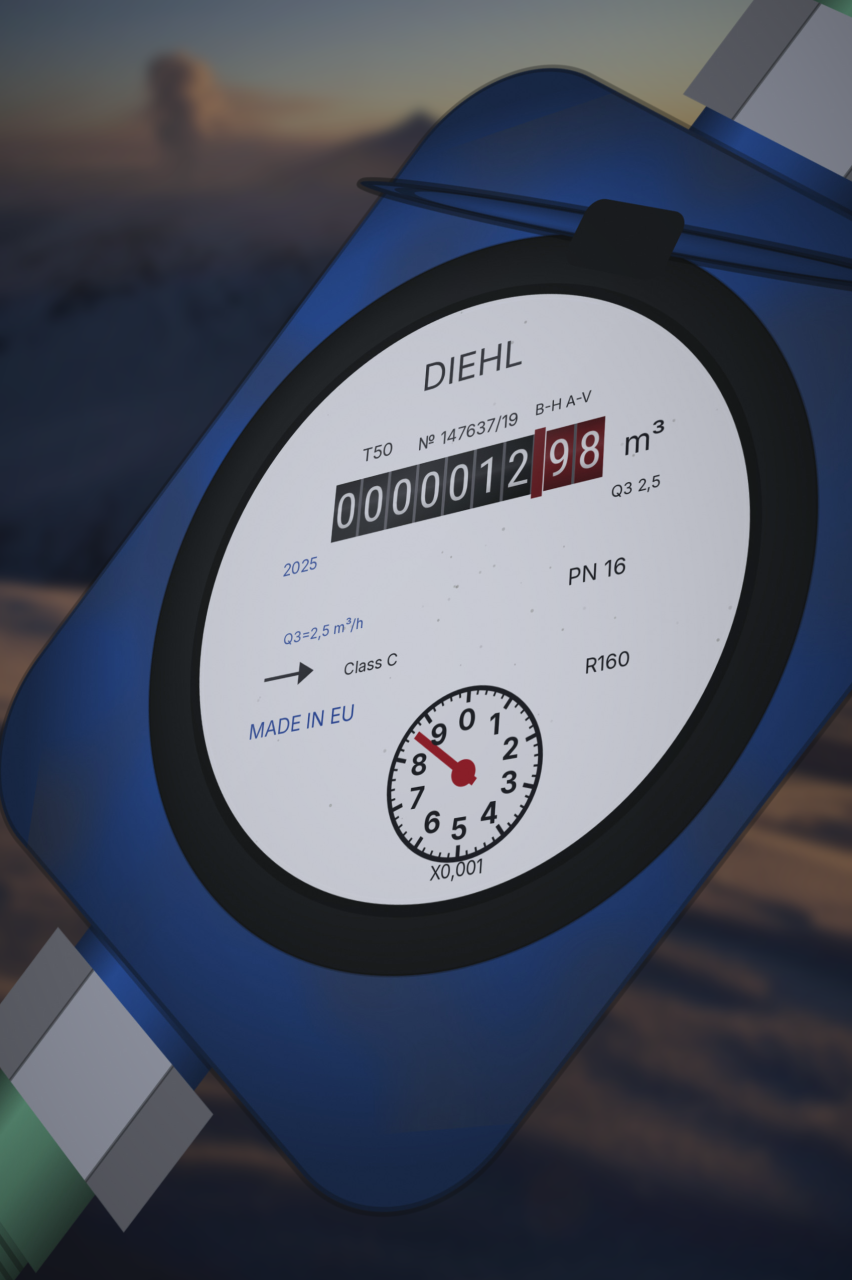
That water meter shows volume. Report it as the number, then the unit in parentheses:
12.988 (m³)
